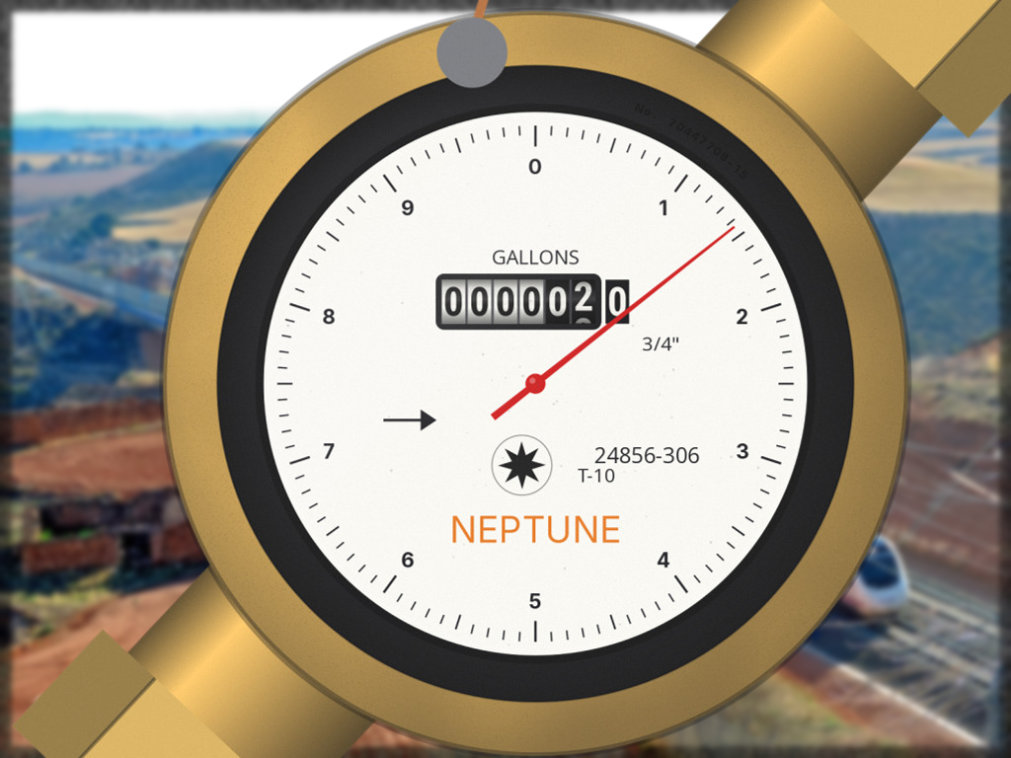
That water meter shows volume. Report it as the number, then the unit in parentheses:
21.4 (gal)
